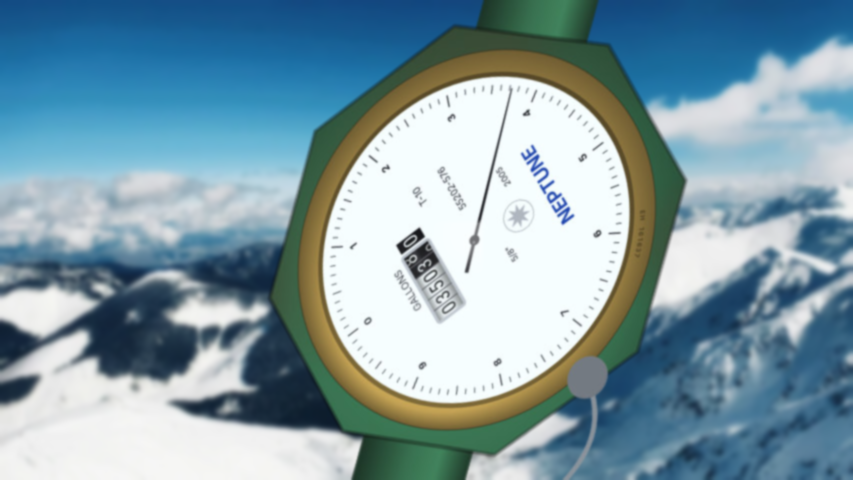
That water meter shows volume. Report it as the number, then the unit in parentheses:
350383.7 (gal)
